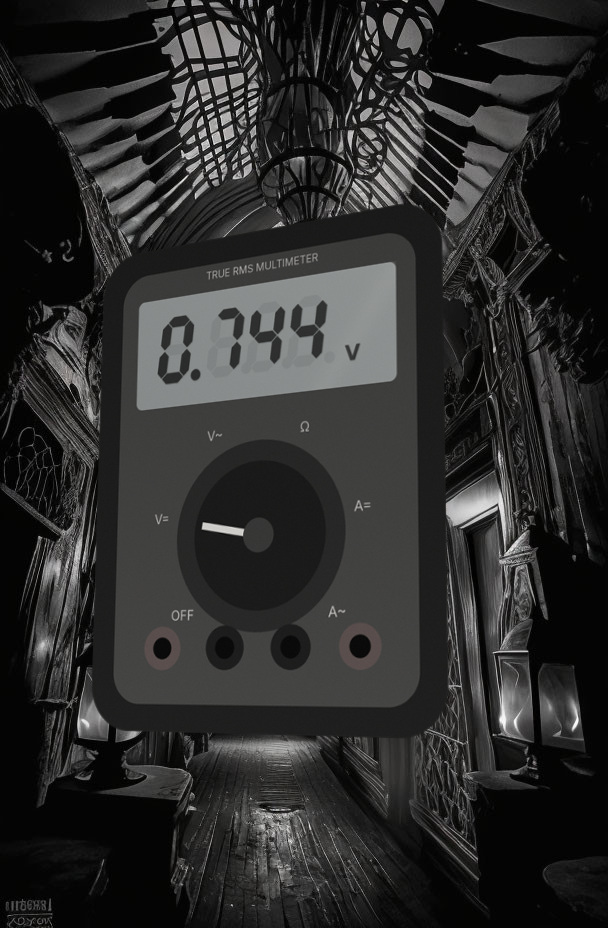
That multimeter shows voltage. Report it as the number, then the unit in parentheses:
0.744 (V)
